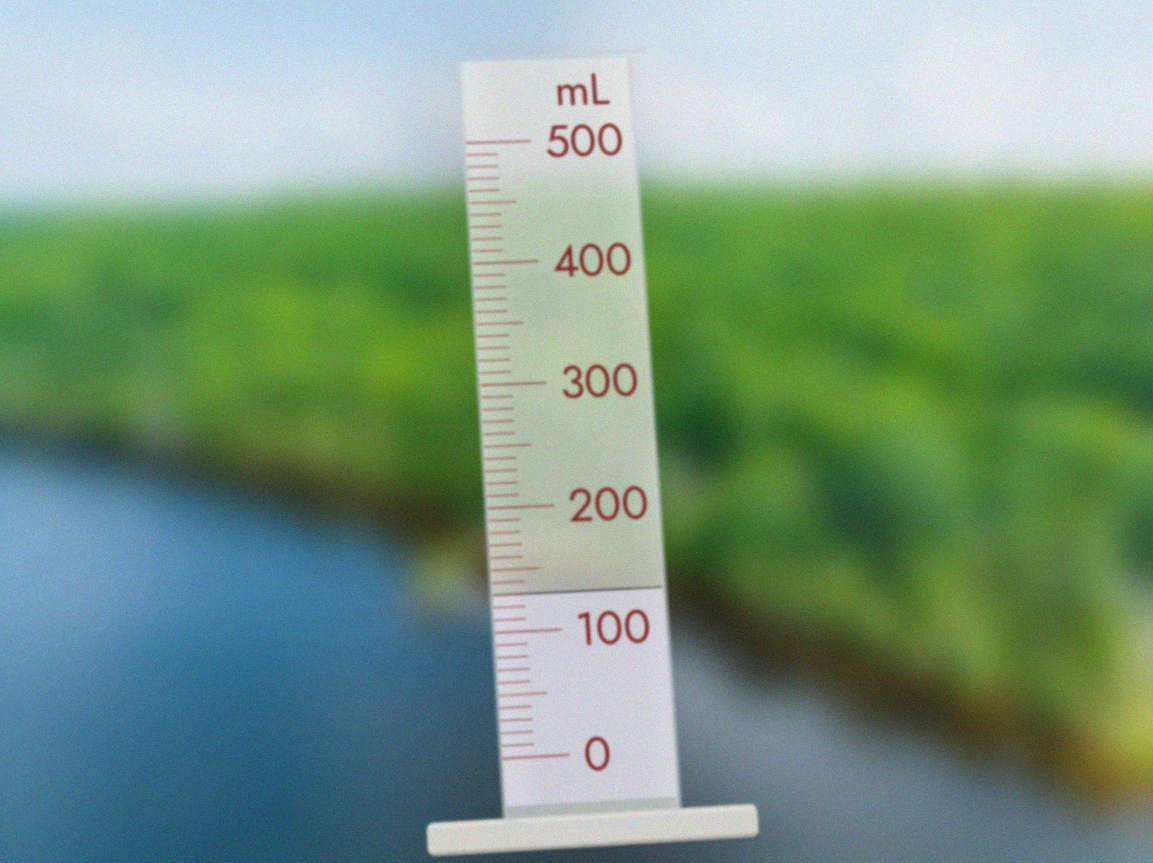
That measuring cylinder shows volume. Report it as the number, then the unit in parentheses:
130 (mL)
